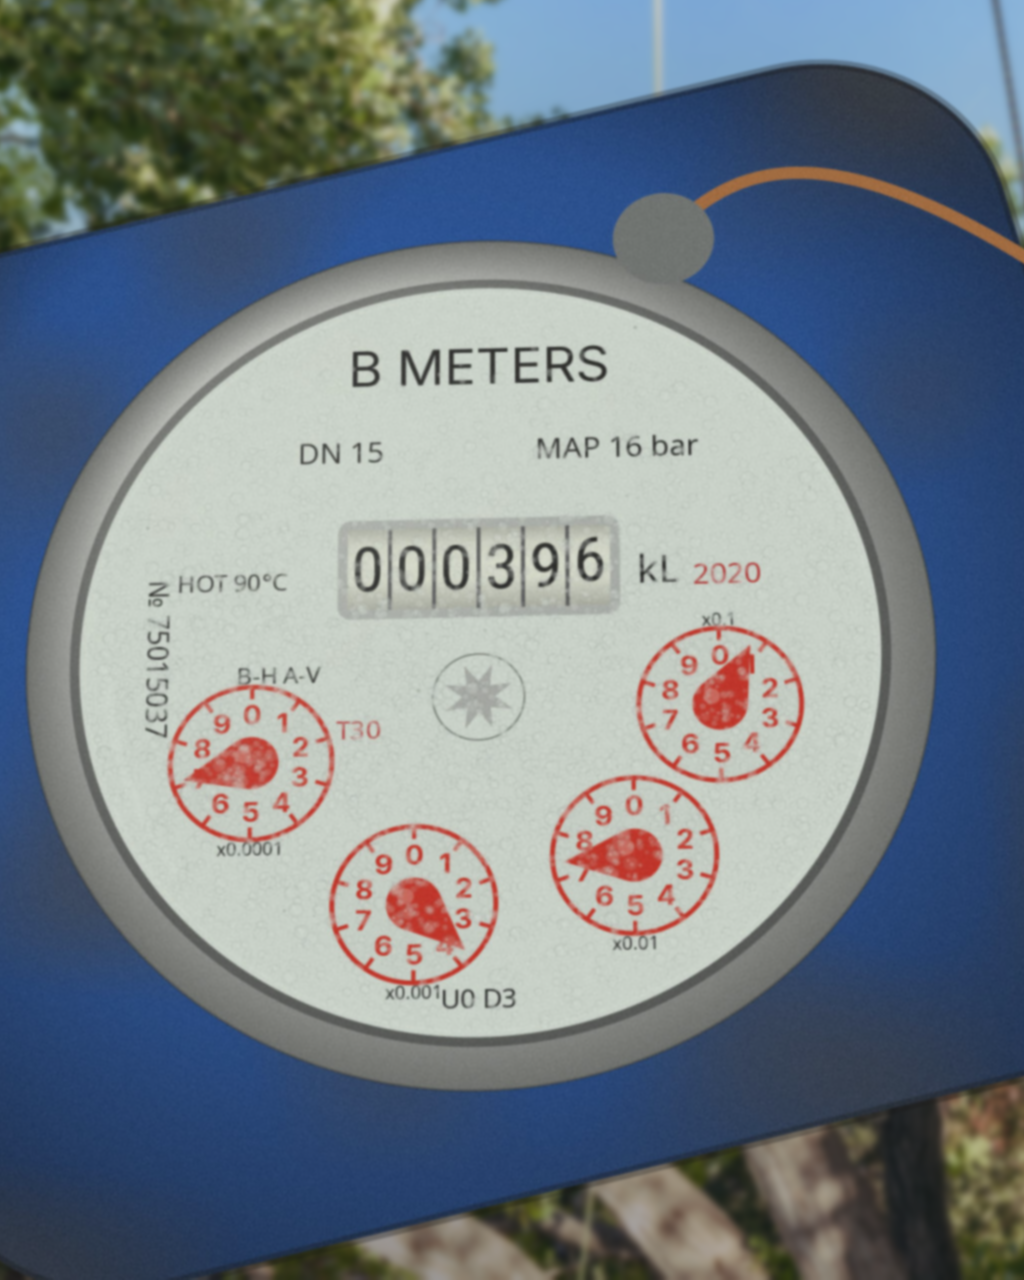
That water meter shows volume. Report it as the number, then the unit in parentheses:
396.0737 (kL)
